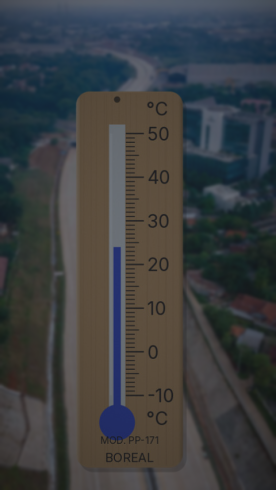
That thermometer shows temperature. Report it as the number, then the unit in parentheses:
24 (°C)
